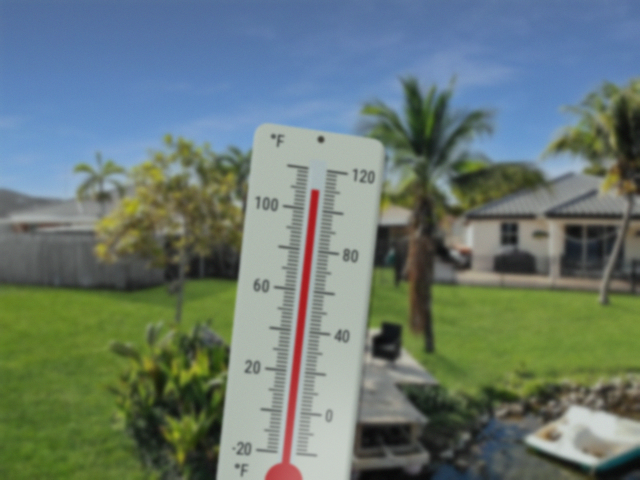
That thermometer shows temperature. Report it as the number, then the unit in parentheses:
110 (°F)
